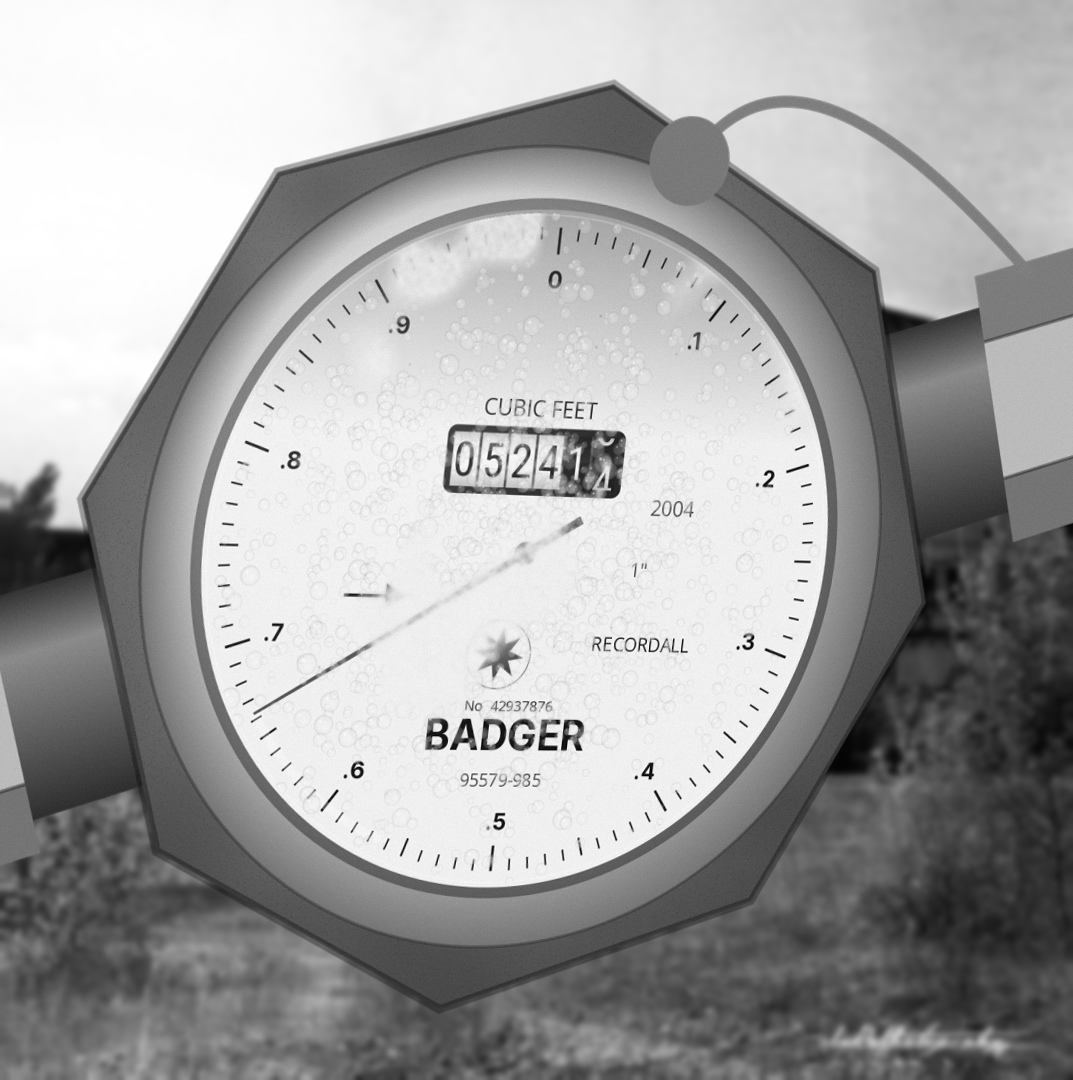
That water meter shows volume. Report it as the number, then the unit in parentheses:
52413.66 (ft³)
